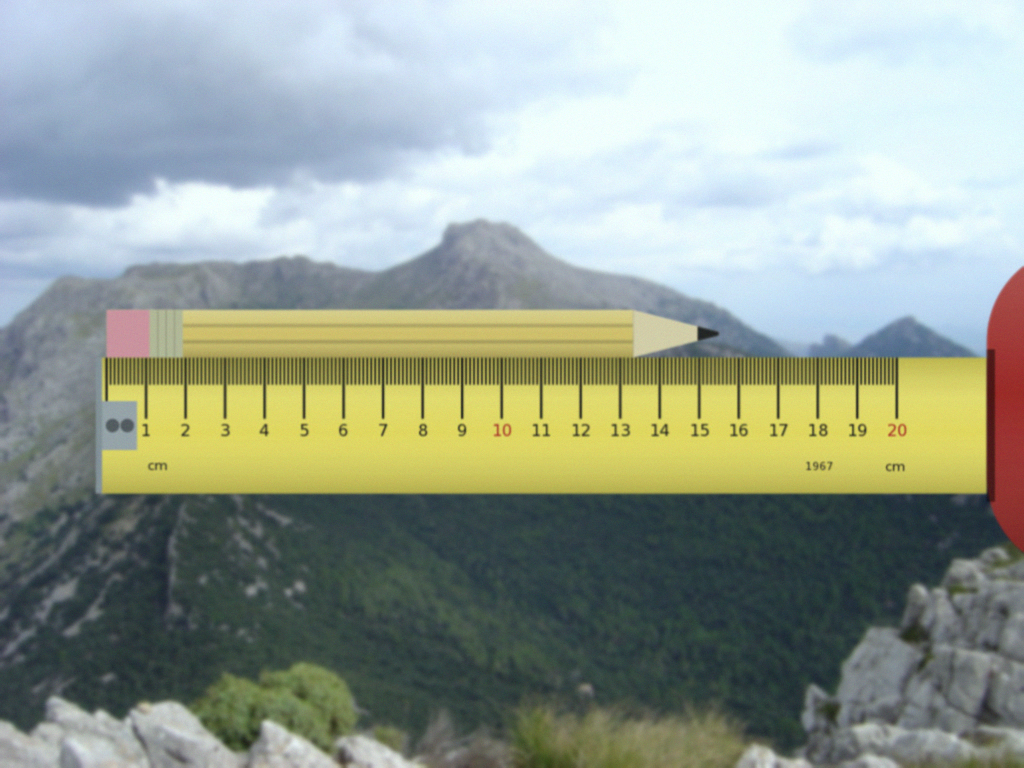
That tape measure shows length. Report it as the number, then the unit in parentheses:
15.5 (cm)
